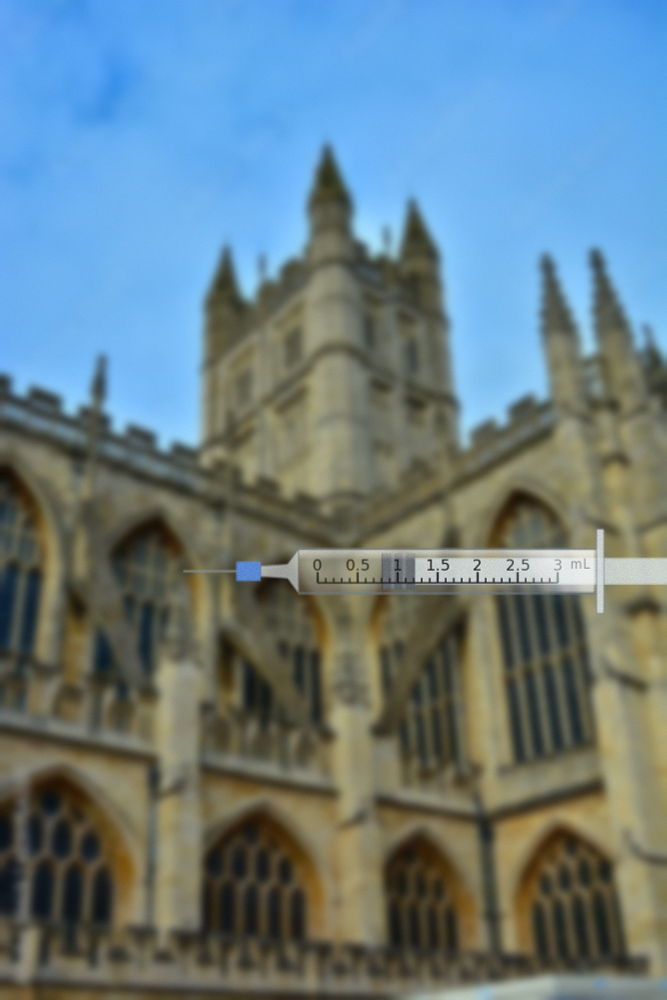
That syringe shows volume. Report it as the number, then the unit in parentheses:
0.8 (mL)
